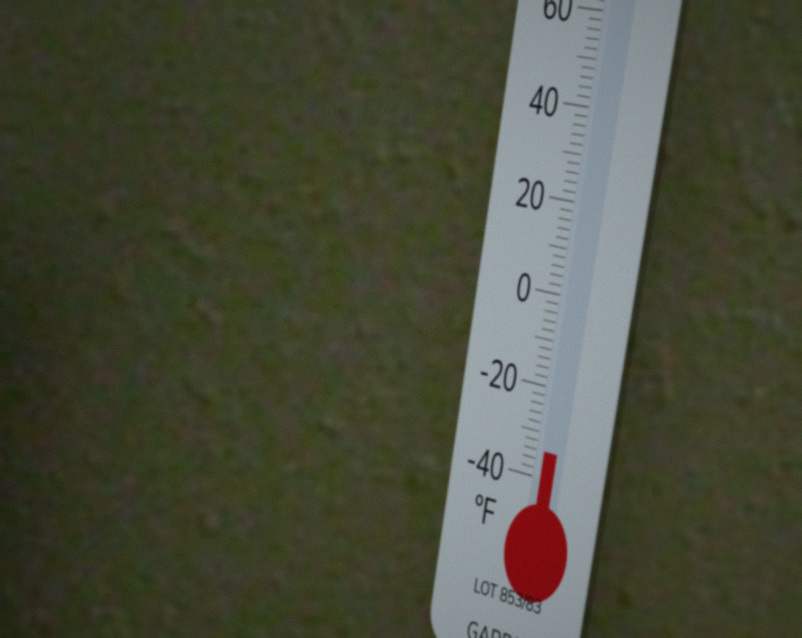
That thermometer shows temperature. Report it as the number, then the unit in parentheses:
-34 (°F)
